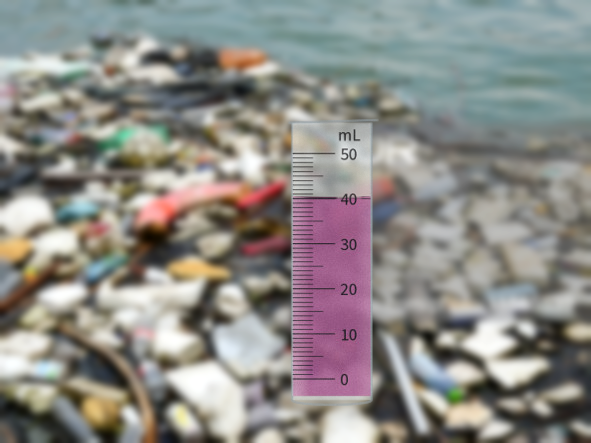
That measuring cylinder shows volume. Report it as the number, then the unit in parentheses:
40 (mL)
